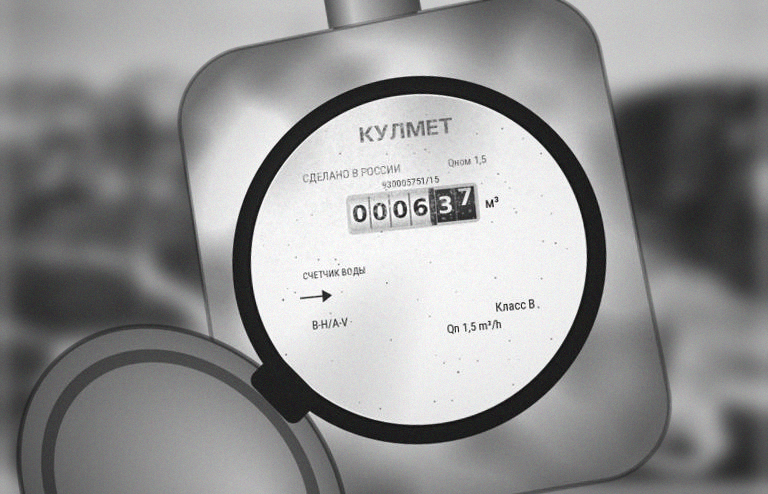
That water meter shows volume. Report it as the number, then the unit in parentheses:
6.37 (m³)
